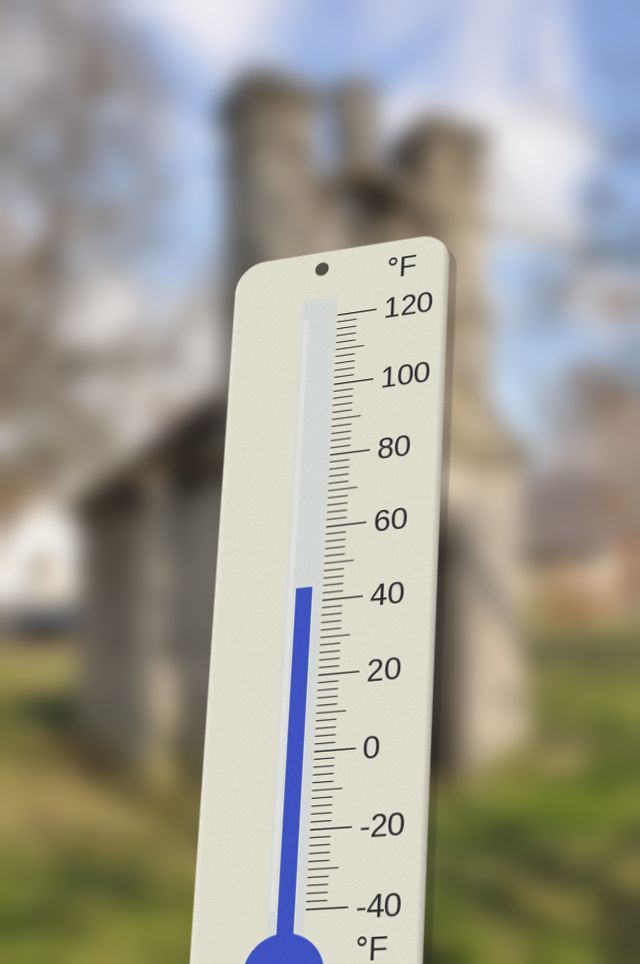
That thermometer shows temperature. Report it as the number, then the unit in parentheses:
44 (°F)
